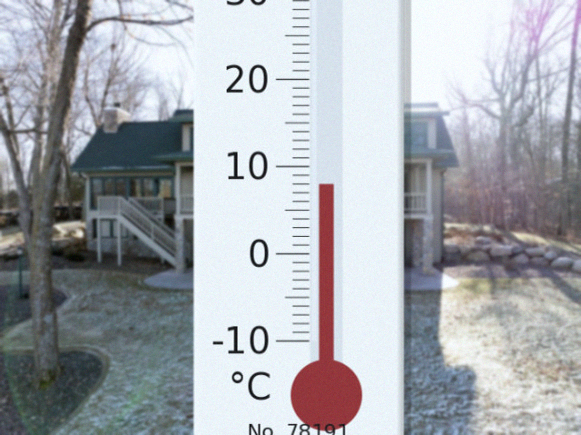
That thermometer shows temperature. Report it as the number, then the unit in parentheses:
8 (°C)
